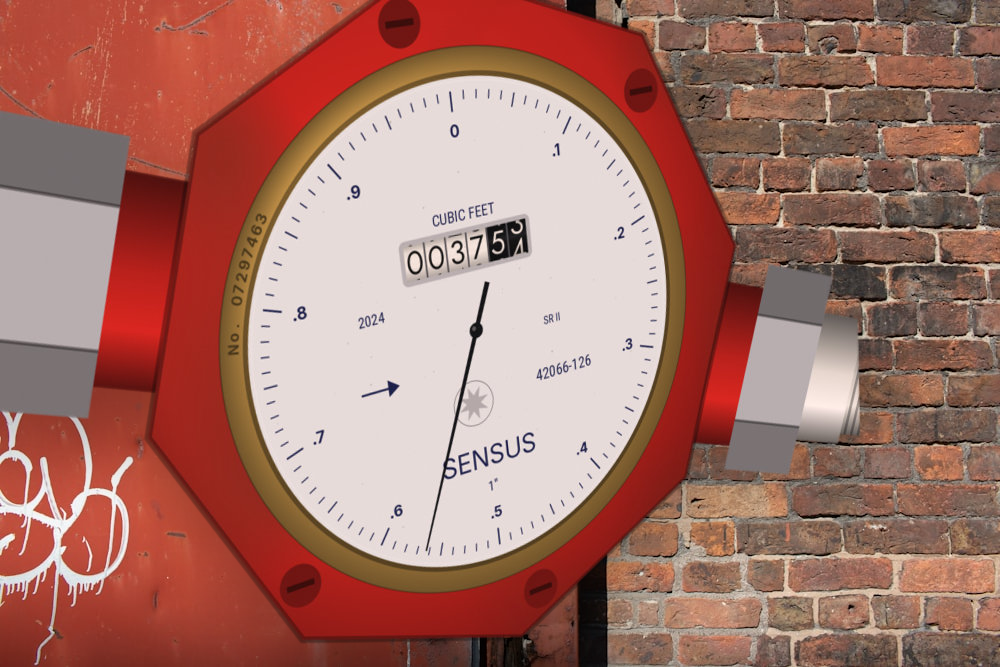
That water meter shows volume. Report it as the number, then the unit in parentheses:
3753.56 (ft³)
